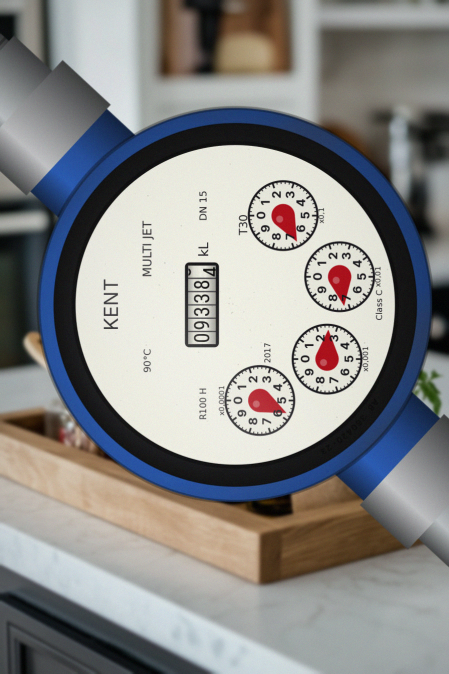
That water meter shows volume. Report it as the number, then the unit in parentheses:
93383.6725 (kL)
